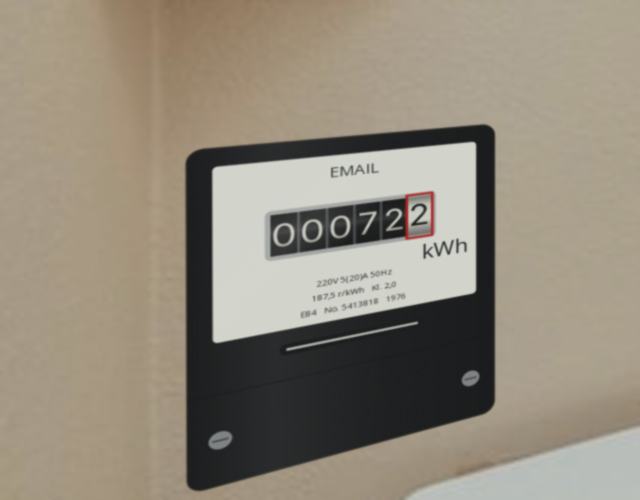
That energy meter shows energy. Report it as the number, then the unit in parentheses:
72.2 (kWh)
